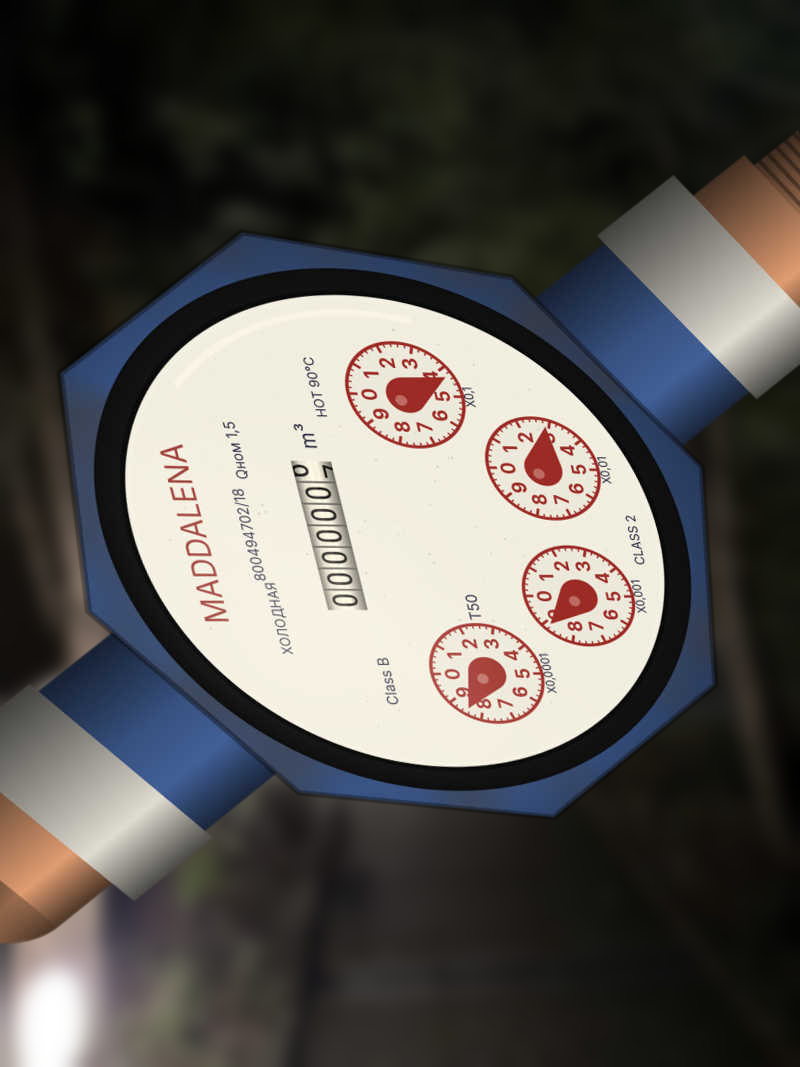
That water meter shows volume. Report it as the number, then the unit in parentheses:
6.4288 (m³)
